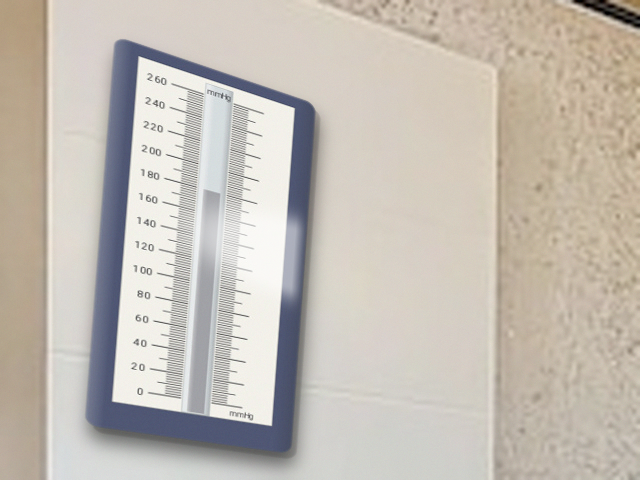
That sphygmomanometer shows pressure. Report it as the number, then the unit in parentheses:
180 (mmHg)
